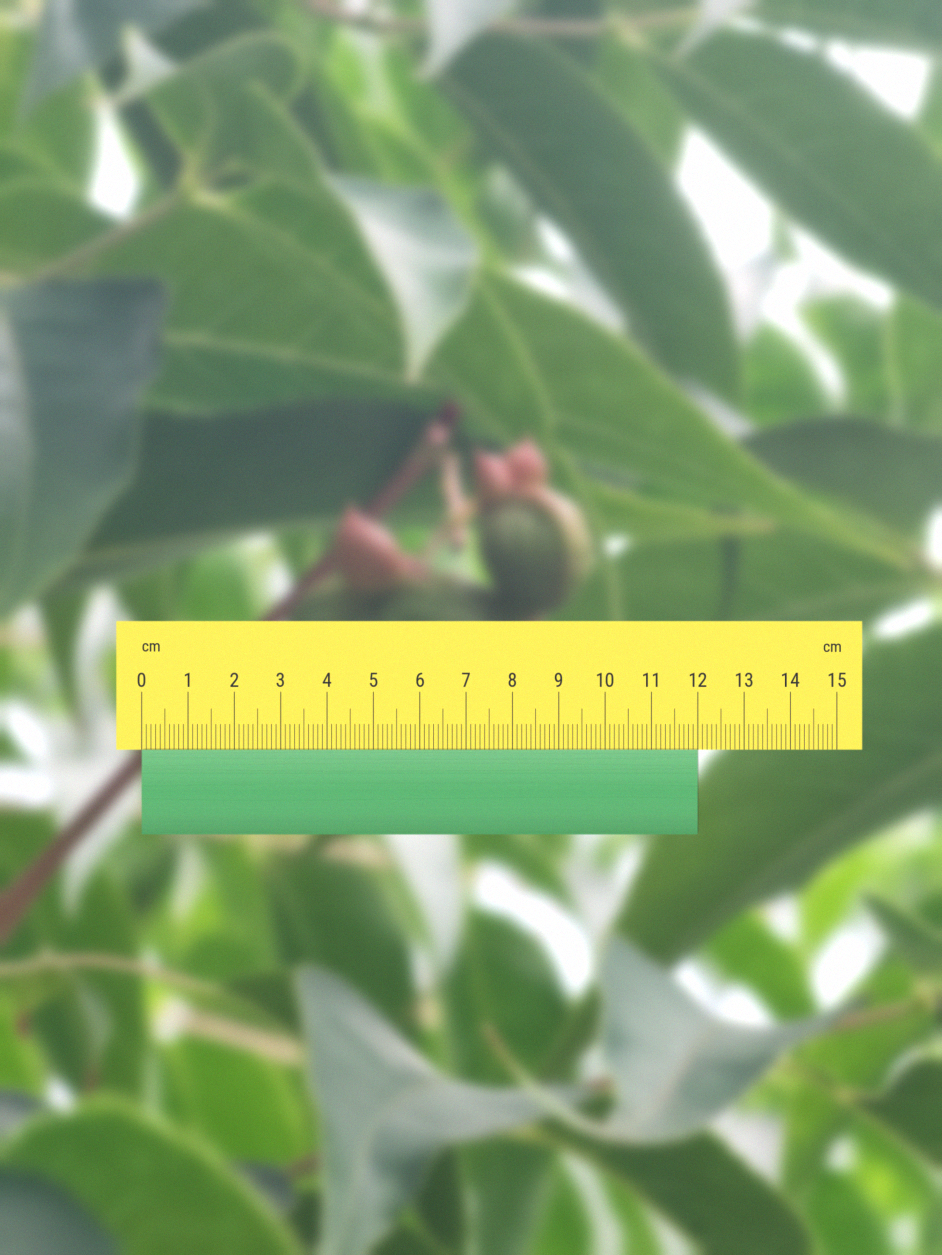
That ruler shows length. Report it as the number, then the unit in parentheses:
12 (cm)
